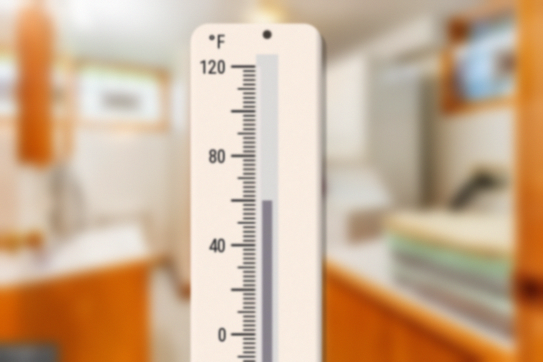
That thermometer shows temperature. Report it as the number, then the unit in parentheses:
60 (°F)
